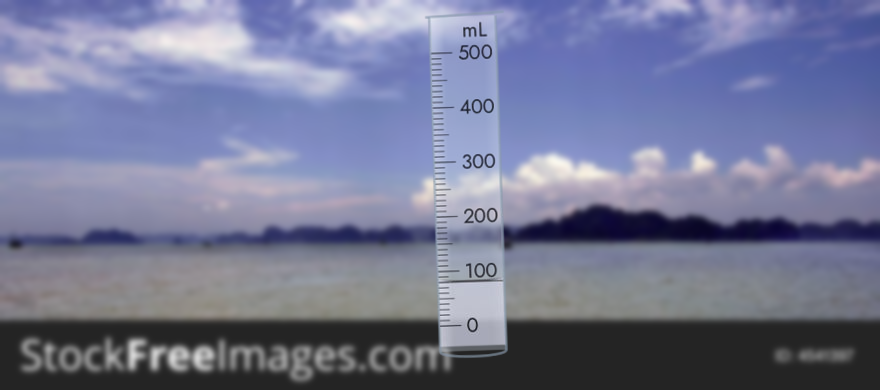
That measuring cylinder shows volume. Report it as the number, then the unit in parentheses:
80 (mL)
